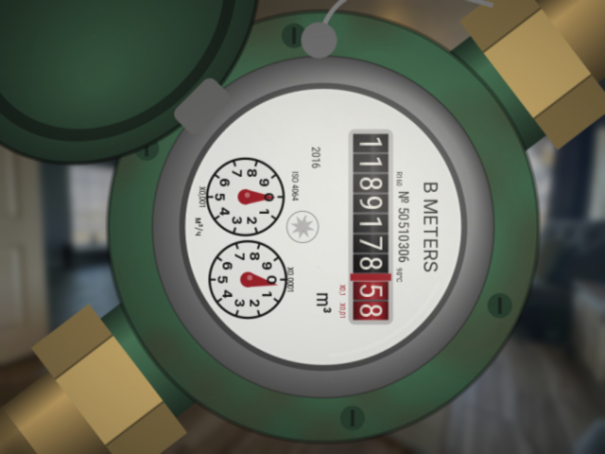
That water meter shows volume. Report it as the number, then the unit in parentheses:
1189178.5800 (m³)
